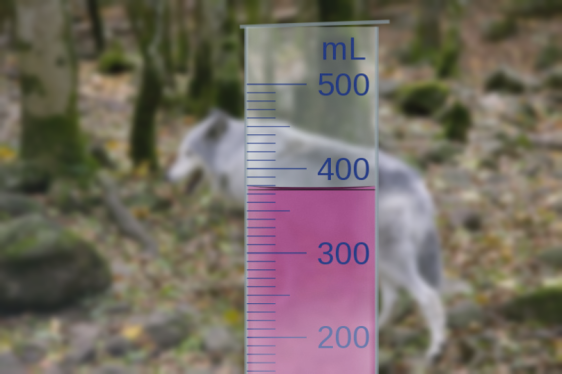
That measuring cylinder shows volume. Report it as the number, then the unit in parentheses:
375 (mL)
